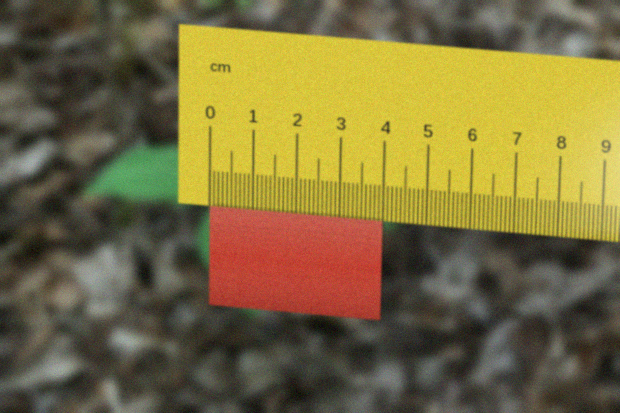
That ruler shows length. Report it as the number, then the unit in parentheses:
4 (cm)
